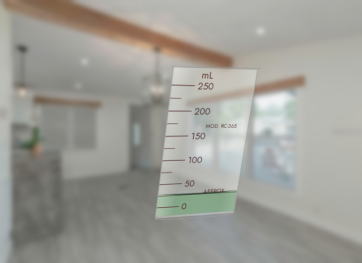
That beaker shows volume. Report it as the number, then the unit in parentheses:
25 (mL)
